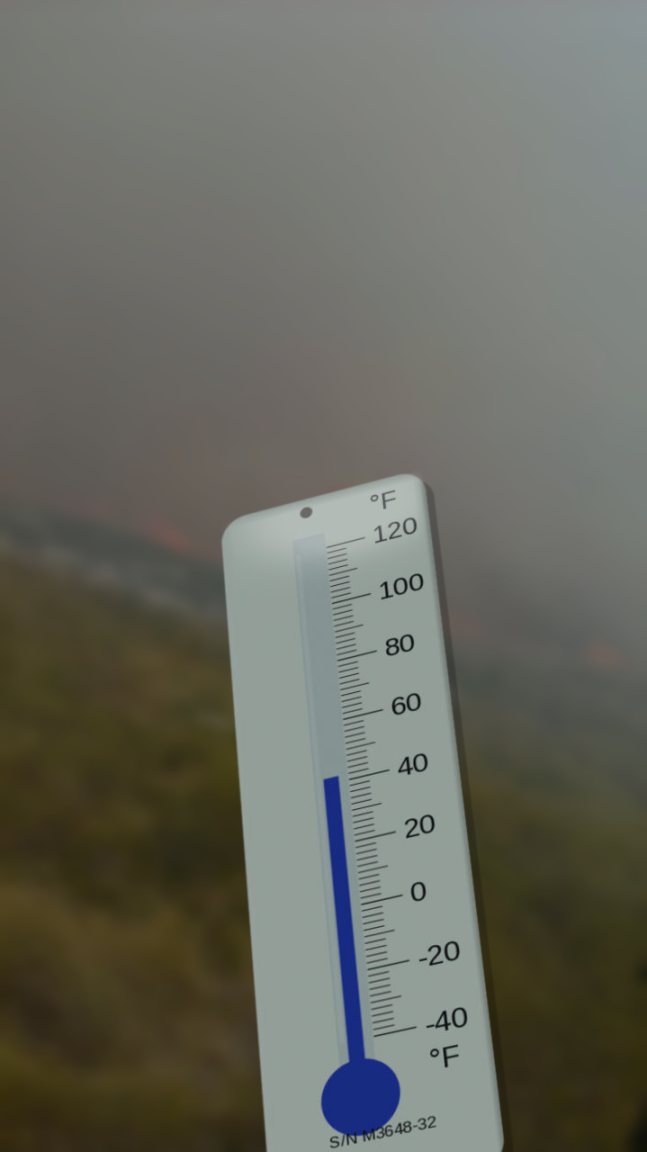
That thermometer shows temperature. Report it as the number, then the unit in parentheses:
42 (°F)
